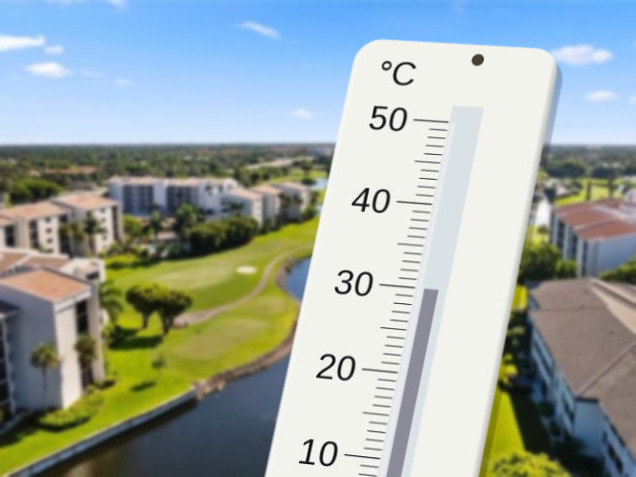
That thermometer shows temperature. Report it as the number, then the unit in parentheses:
30 (°C)
